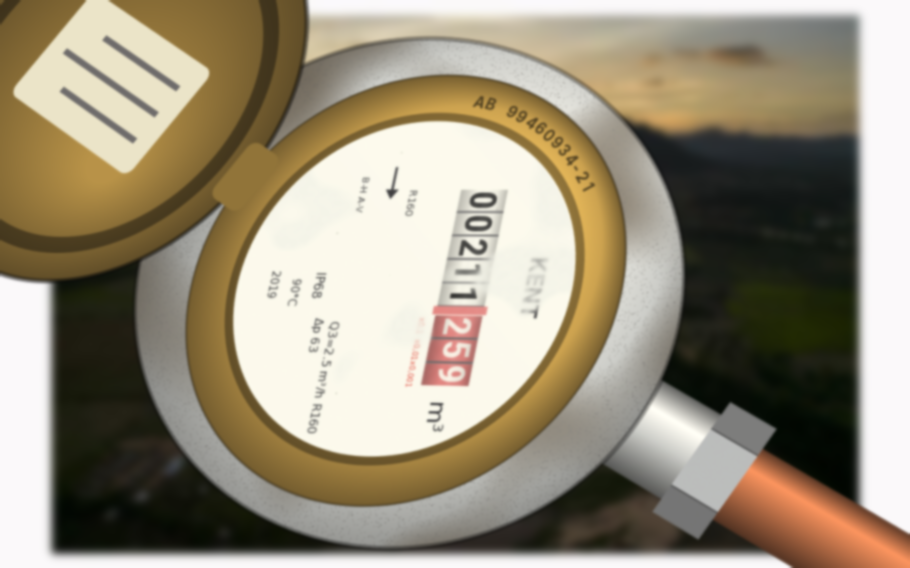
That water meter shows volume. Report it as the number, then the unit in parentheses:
211.259 (m³)
